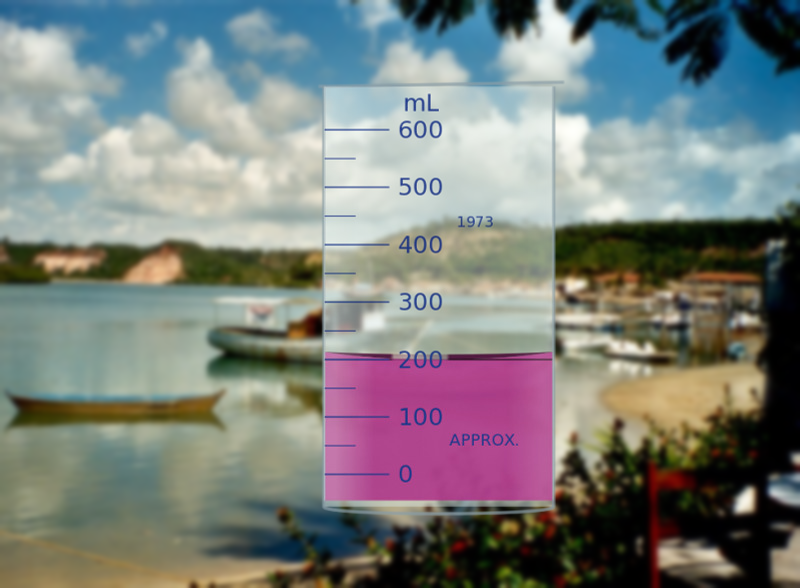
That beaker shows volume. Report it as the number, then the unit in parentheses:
200 (mL)
